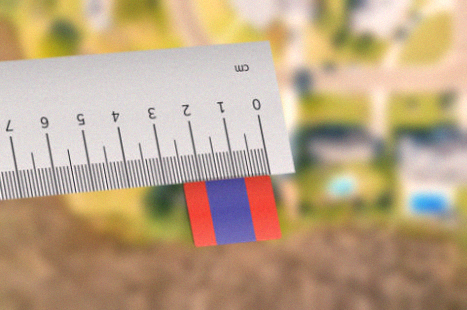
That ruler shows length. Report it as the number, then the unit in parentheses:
2.5 (cm)
